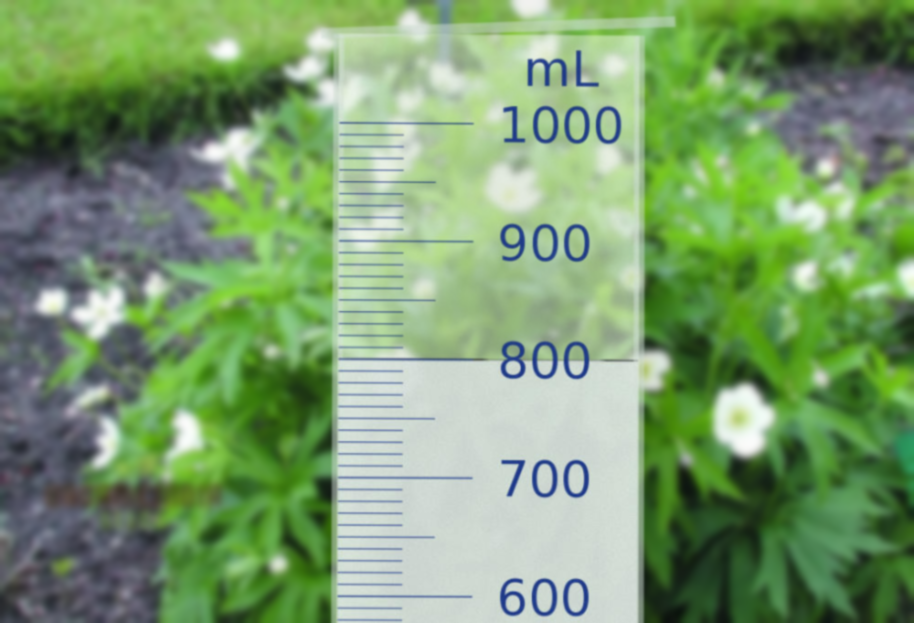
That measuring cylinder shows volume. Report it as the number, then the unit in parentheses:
800 (mL)
